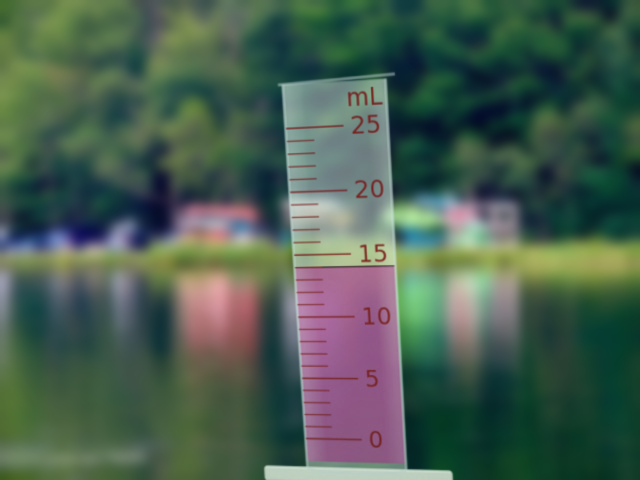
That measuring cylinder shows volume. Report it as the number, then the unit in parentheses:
14 (mL)
